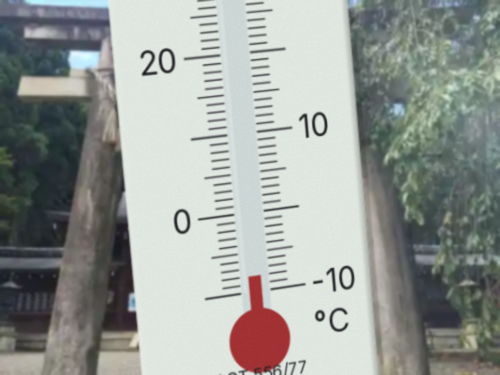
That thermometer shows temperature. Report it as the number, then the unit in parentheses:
-8 (°C)
